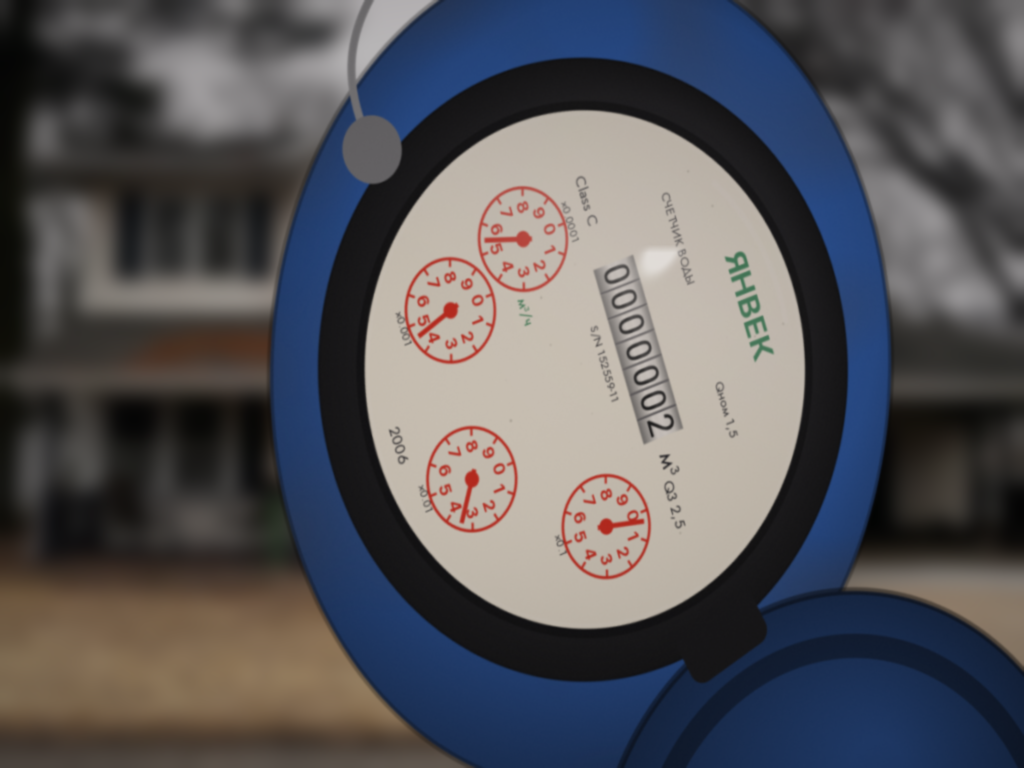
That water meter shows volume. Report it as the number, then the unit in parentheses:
2.0345 (m³)
